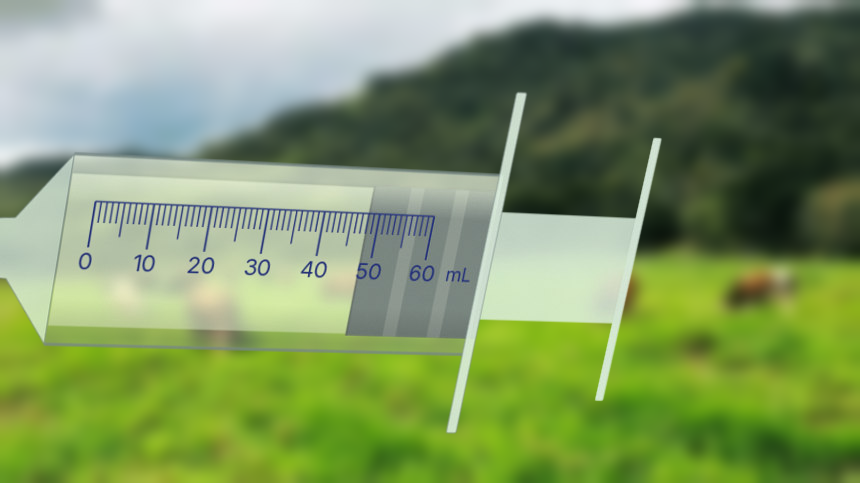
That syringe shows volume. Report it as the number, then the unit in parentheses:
48 (mL)
